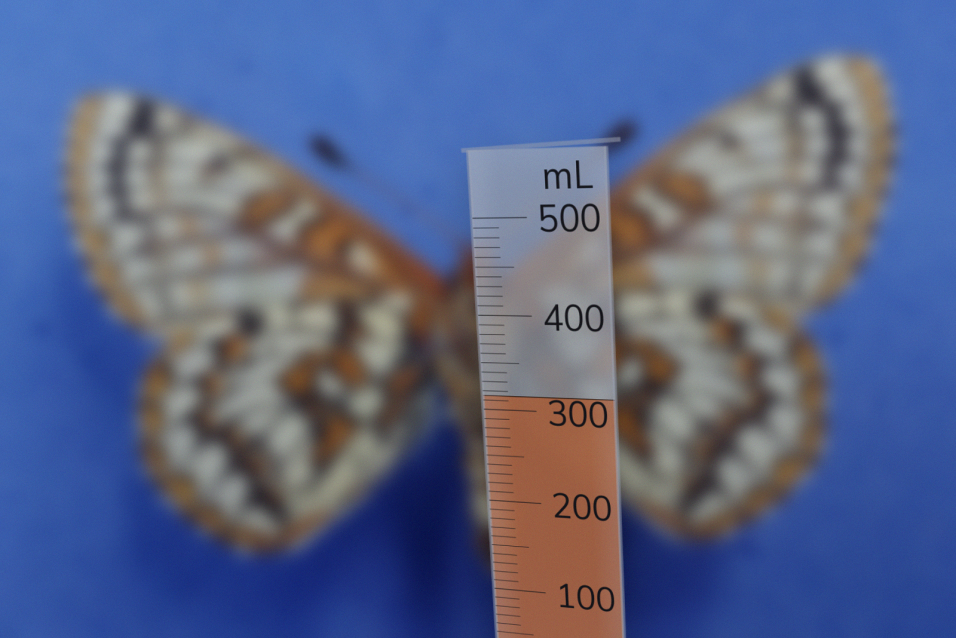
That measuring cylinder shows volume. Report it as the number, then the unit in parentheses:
315 (mL)
